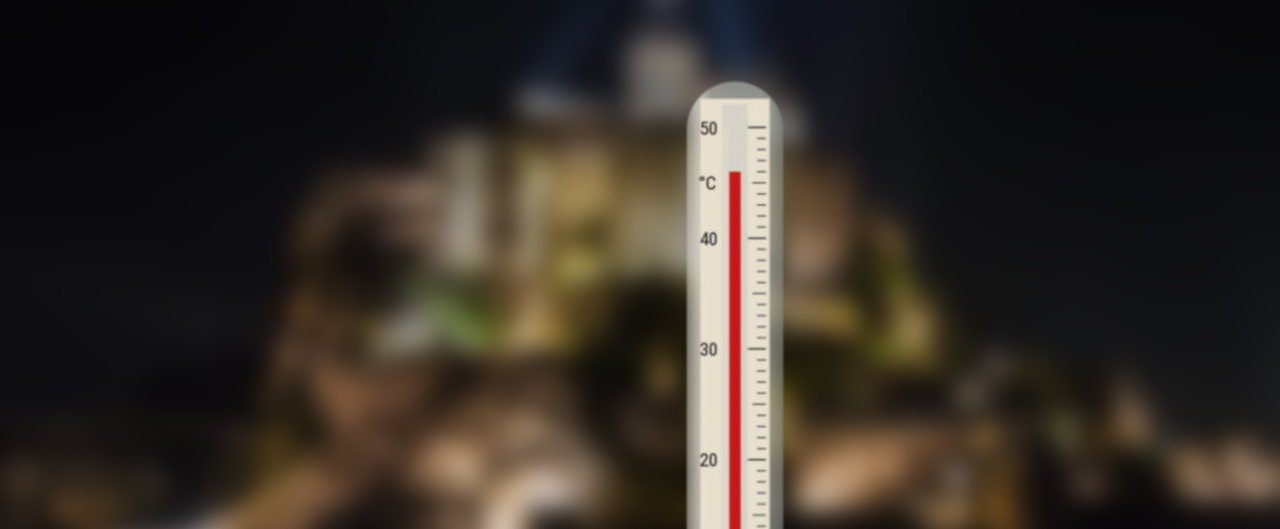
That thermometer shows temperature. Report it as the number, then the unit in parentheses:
46 (°C)
